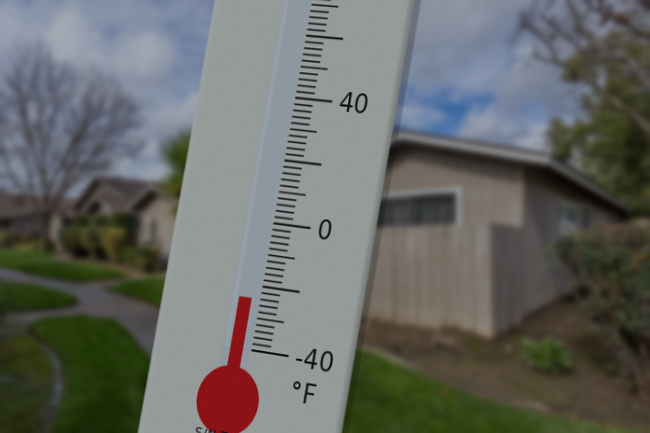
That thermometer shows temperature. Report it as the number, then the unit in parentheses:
-24 (°F)
